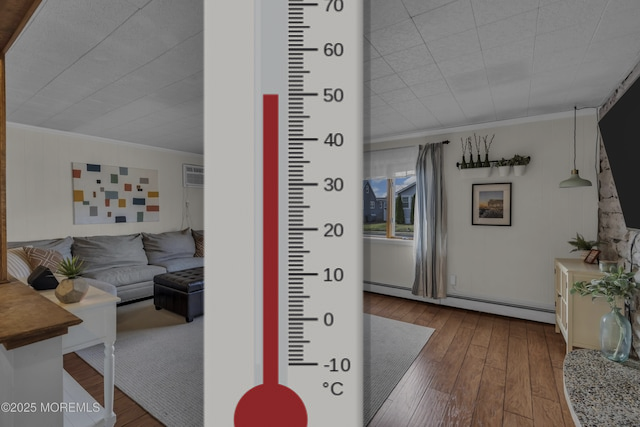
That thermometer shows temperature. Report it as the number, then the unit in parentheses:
50 (°C)
